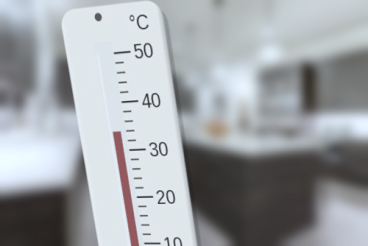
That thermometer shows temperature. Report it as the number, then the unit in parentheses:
34 (°C)
